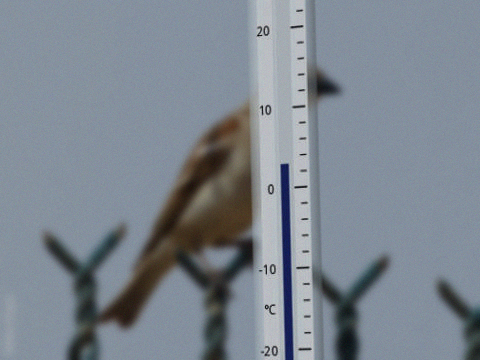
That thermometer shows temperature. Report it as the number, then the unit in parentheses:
3 (°C)
